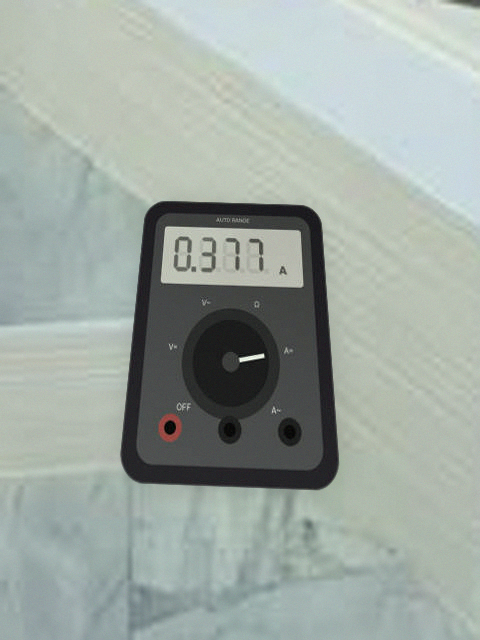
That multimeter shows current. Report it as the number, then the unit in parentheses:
0.377 (A)
